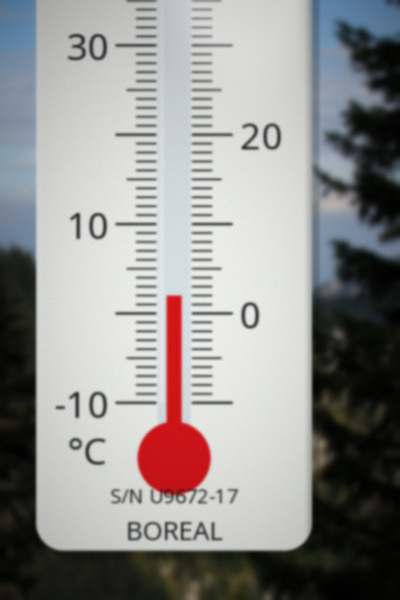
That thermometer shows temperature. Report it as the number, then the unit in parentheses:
2 (°C)
